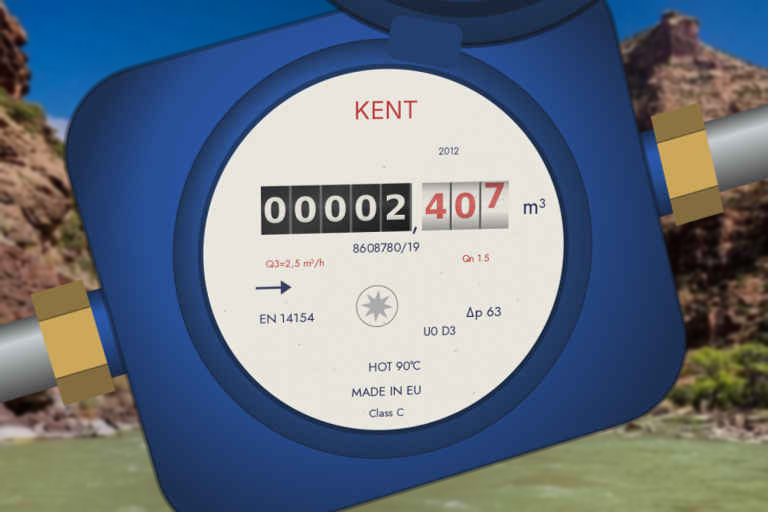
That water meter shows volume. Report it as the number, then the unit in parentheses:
2.407 (m³)
